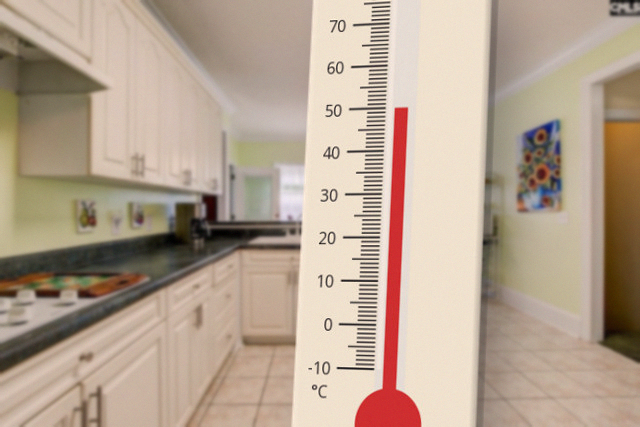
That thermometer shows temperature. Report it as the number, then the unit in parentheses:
50 (°C)
